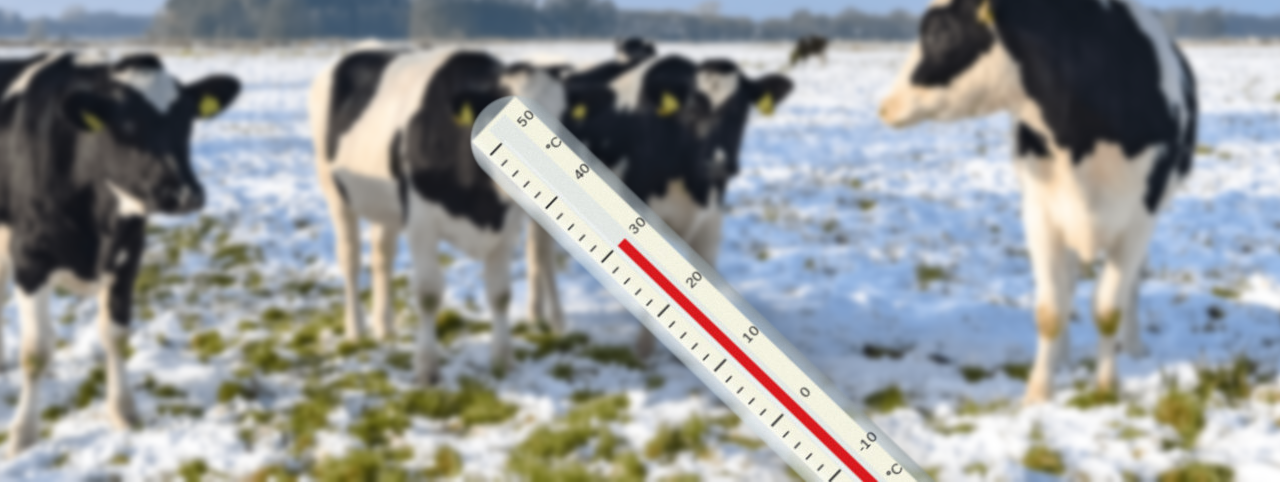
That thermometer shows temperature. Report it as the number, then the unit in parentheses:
30 (°C)
